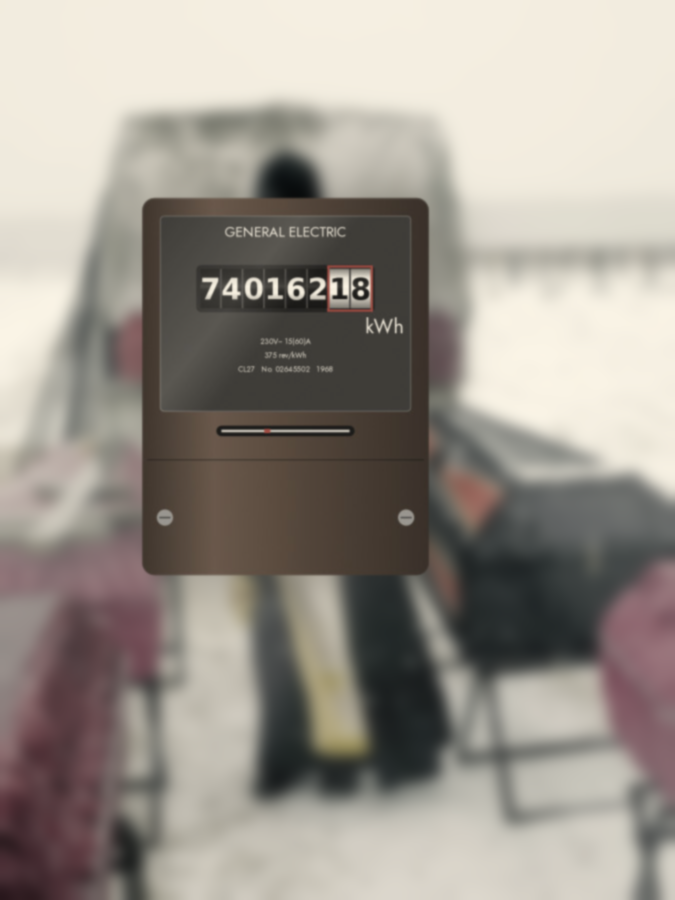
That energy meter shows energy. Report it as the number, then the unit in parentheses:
740162.18 (kWh)
